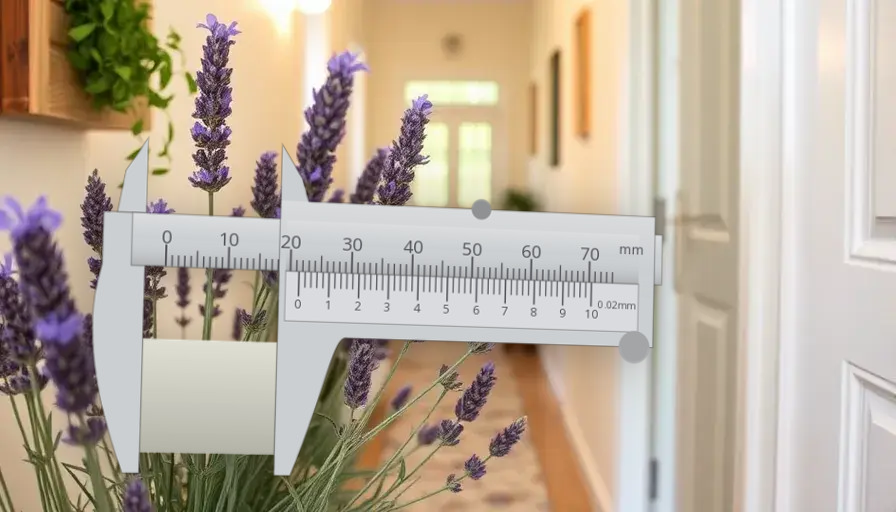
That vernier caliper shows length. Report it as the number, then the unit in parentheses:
21.4 (mm)
